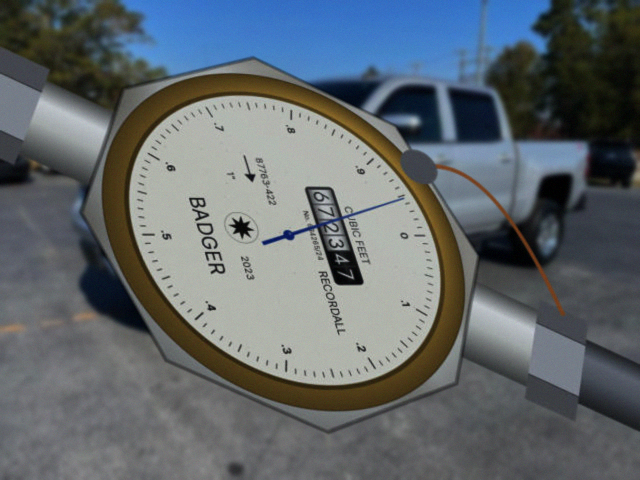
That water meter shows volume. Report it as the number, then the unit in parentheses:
672346.95 (ft³)
